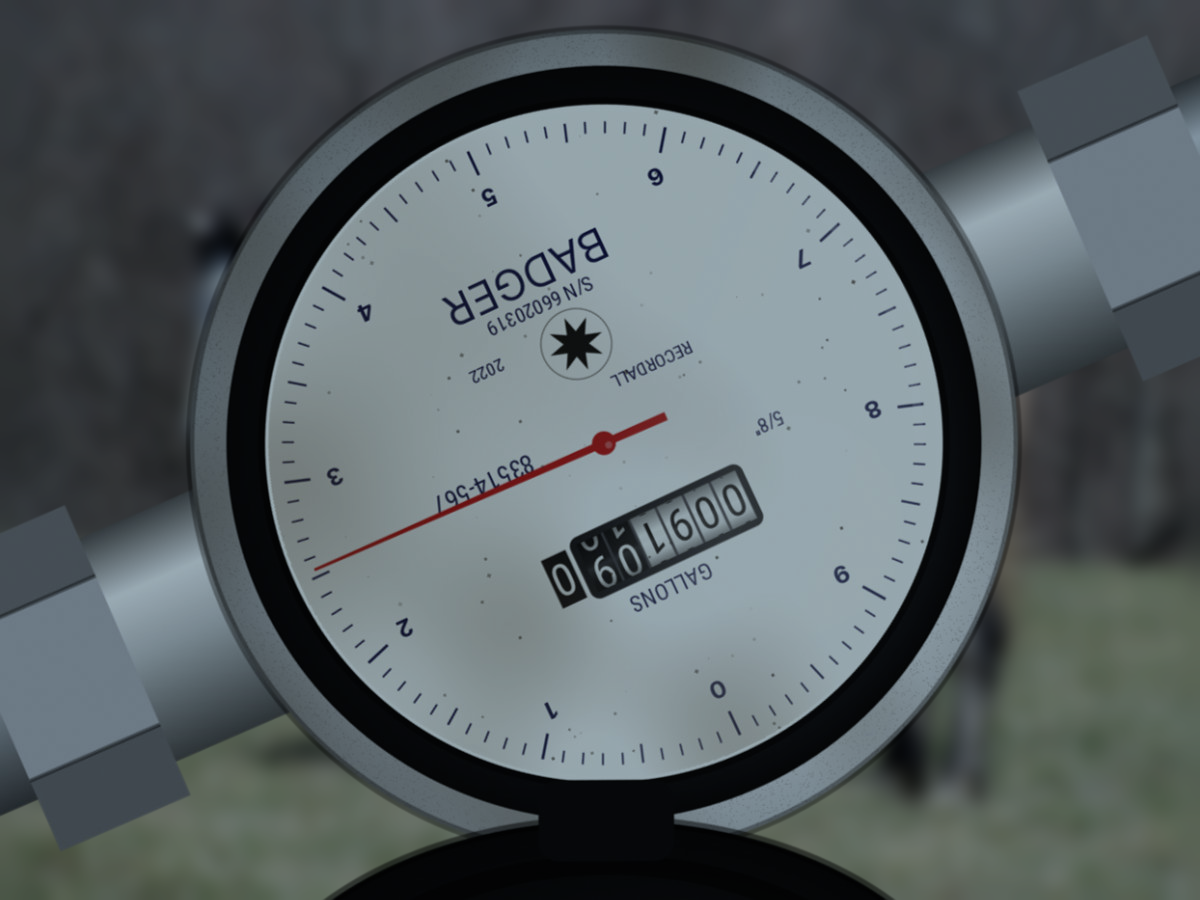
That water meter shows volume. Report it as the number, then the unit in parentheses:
91092.5 (gal)
